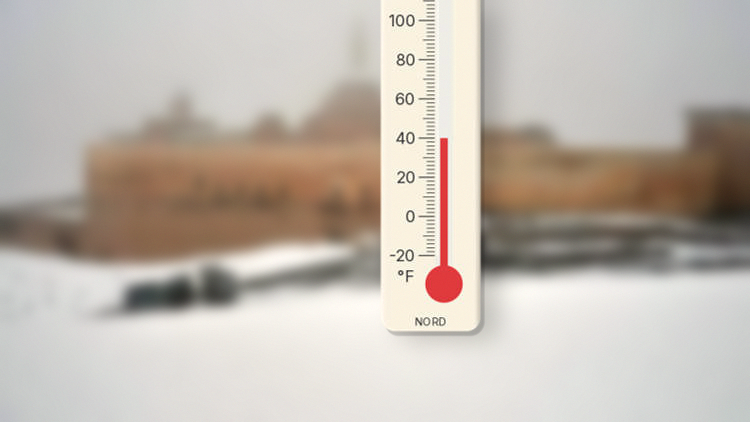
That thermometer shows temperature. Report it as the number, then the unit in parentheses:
40 (°F)
